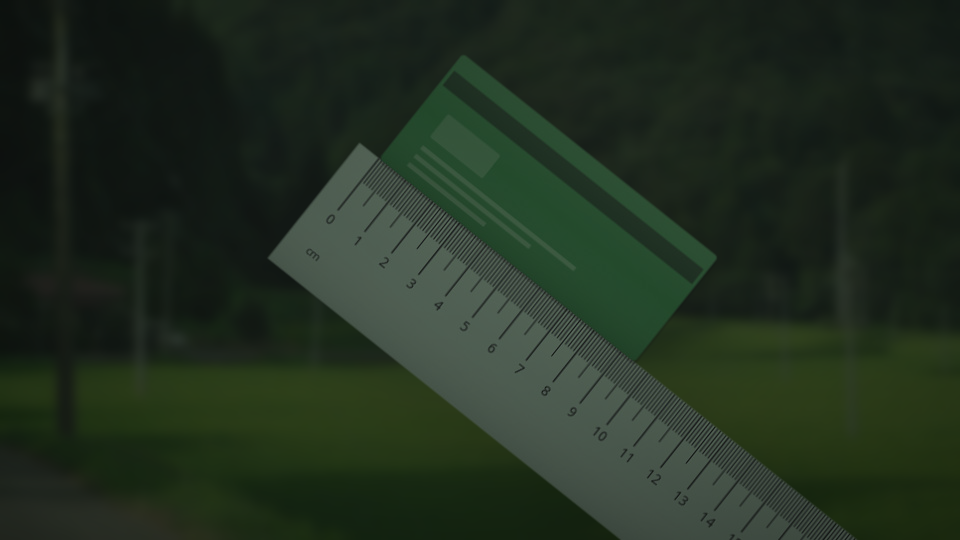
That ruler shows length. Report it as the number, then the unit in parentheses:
9.5 (cm)
